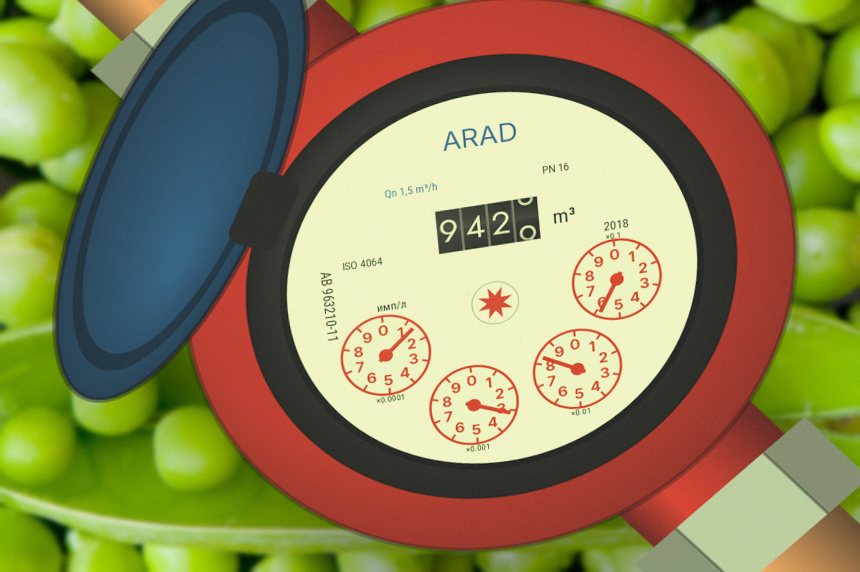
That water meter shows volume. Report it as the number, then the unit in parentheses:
9428.5831 (m³)
